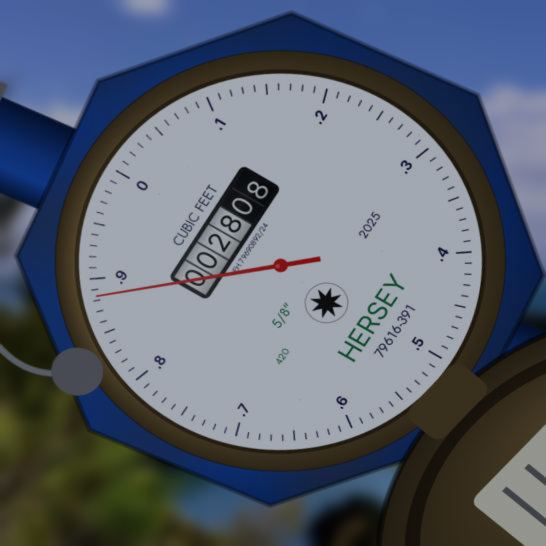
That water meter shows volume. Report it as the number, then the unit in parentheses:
2807.88 (ft³)
